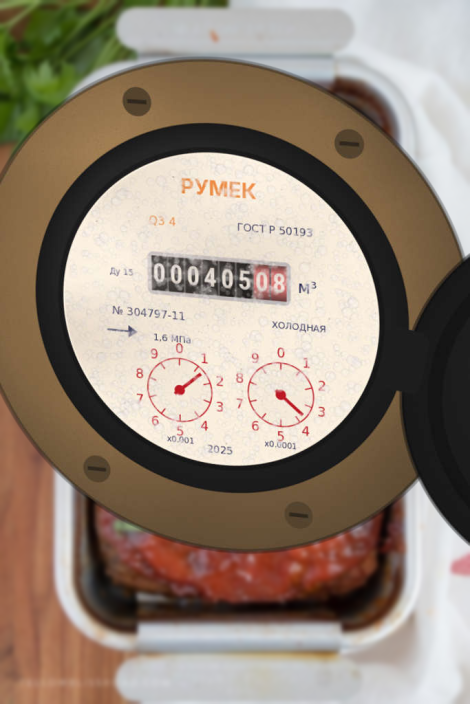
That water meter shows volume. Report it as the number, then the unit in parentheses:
405.0813 (m³)
